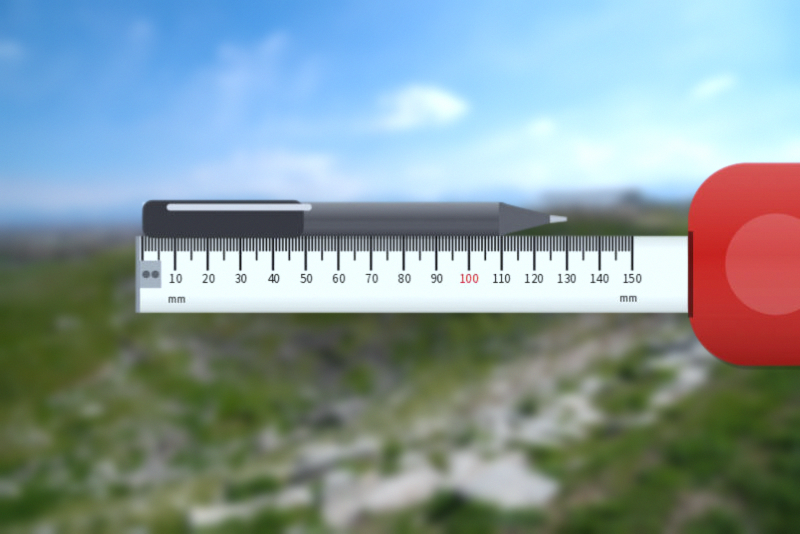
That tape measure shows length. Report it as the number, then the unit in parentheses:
130 (mm)
